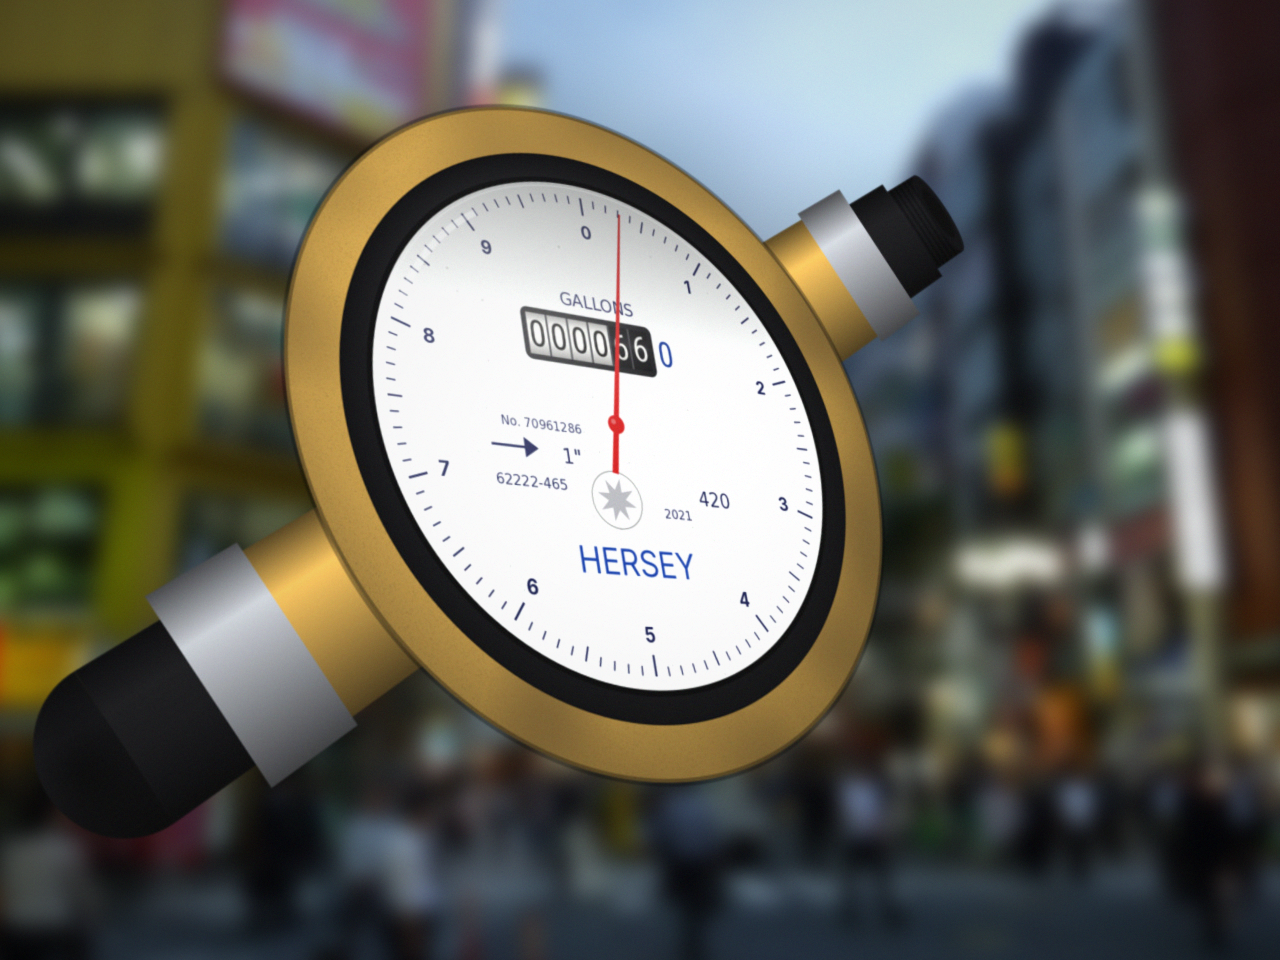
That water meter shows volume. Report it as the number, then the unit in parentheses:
660.3 (gal)
